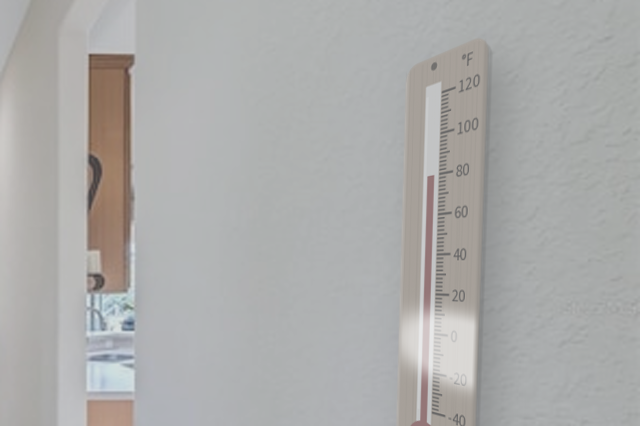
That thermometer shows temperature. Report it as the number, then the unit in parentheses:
80 (°F)
